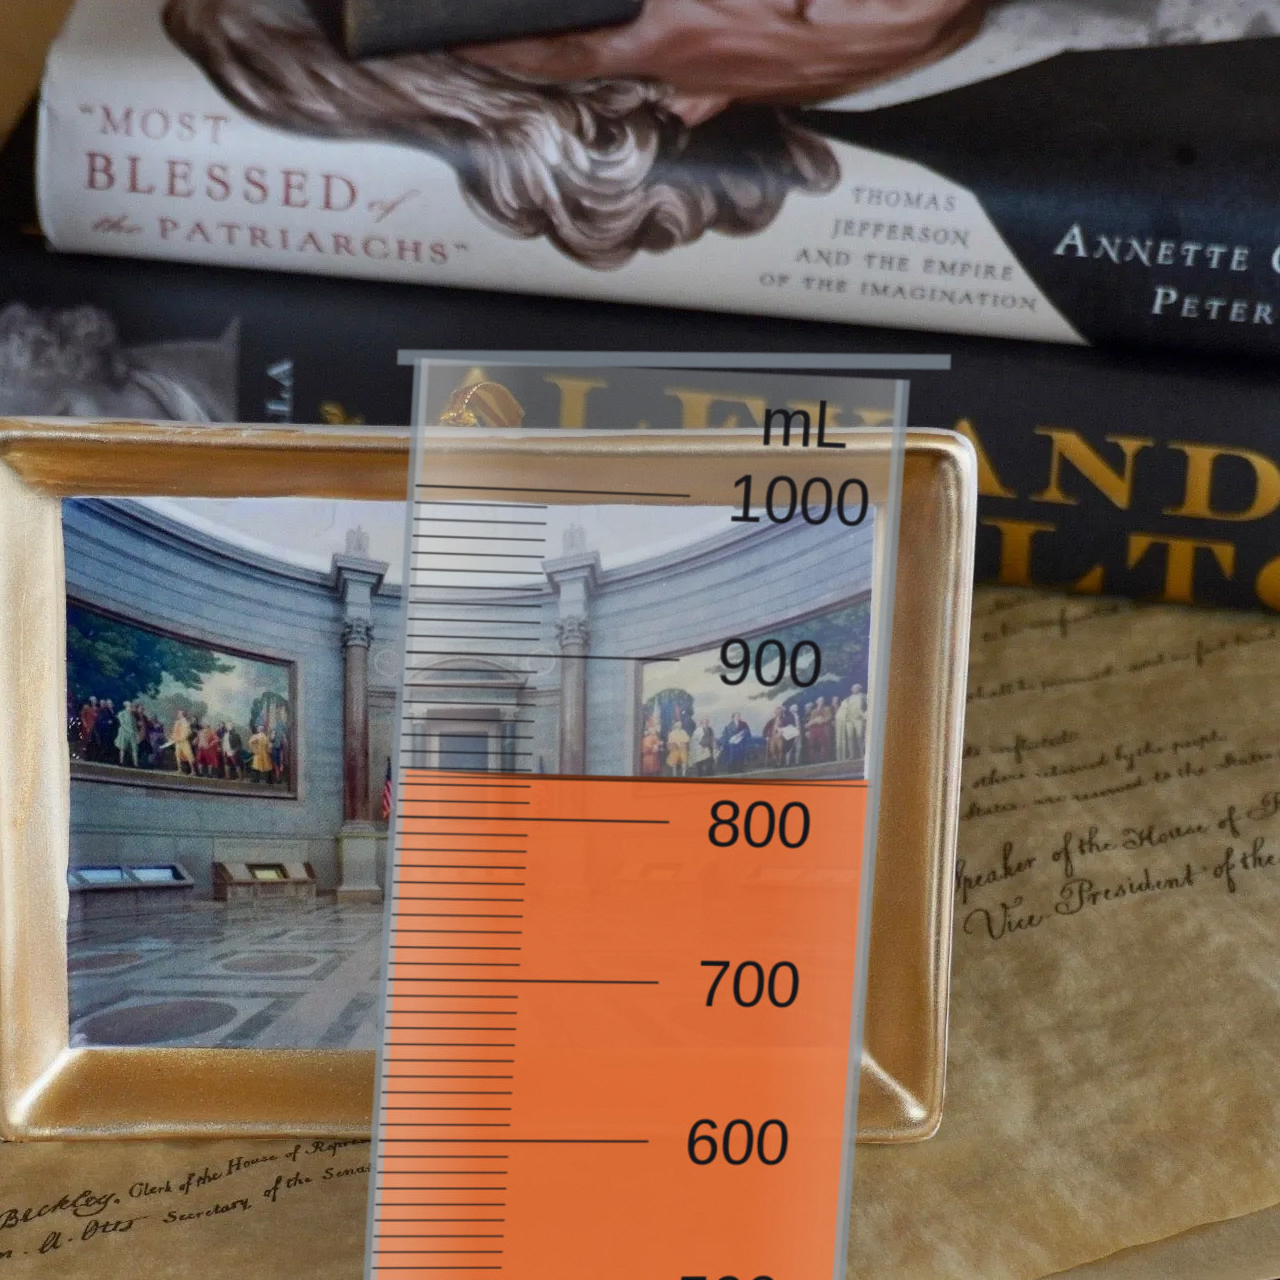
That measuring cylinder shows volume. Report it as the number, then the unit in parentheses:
825 (mL)
